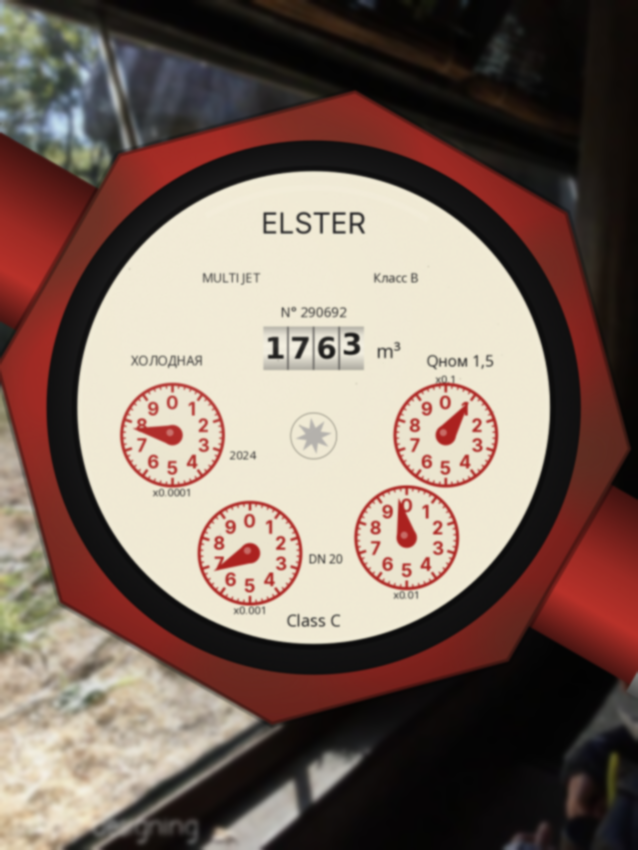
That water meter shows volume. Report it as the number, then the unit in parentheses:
1763.0967 (m³)
